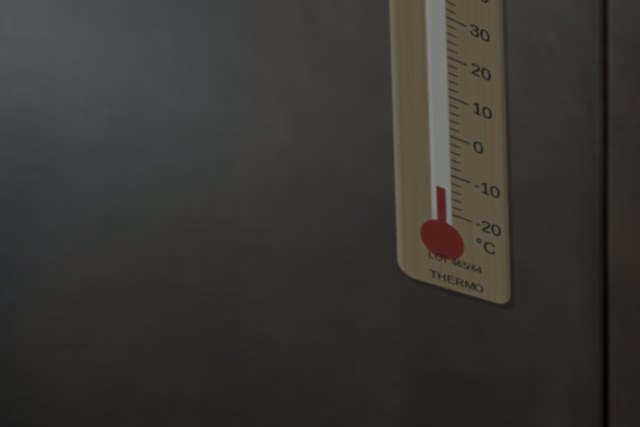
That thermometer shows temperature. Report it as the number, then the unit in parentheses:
-14 (°C)
